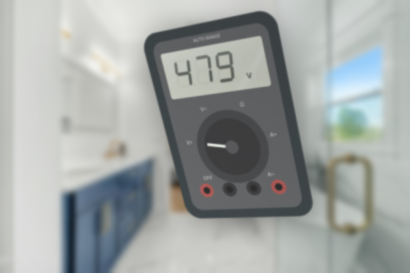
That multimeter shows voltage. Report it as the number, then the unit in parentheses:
479 (V)
